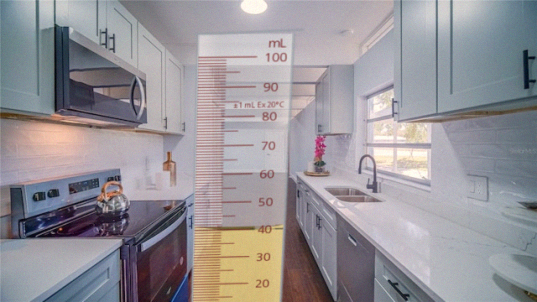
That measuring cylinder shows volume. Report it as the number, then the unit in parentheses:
40 (mL)
